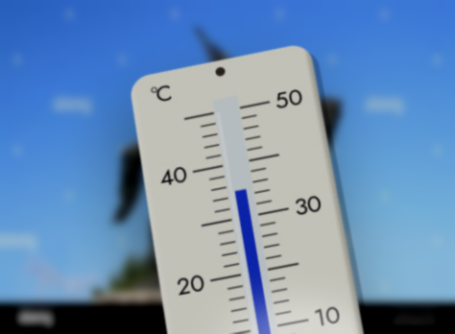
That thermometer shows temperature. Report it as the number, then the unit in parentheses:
35 (°C)
